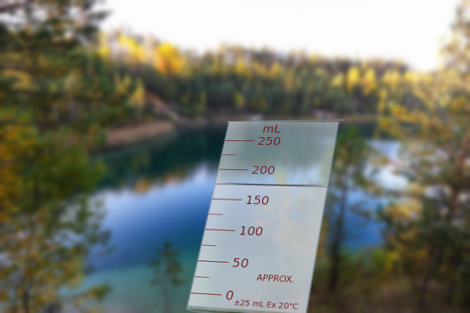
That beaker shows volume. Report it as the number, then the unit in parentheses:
175 (mL)
